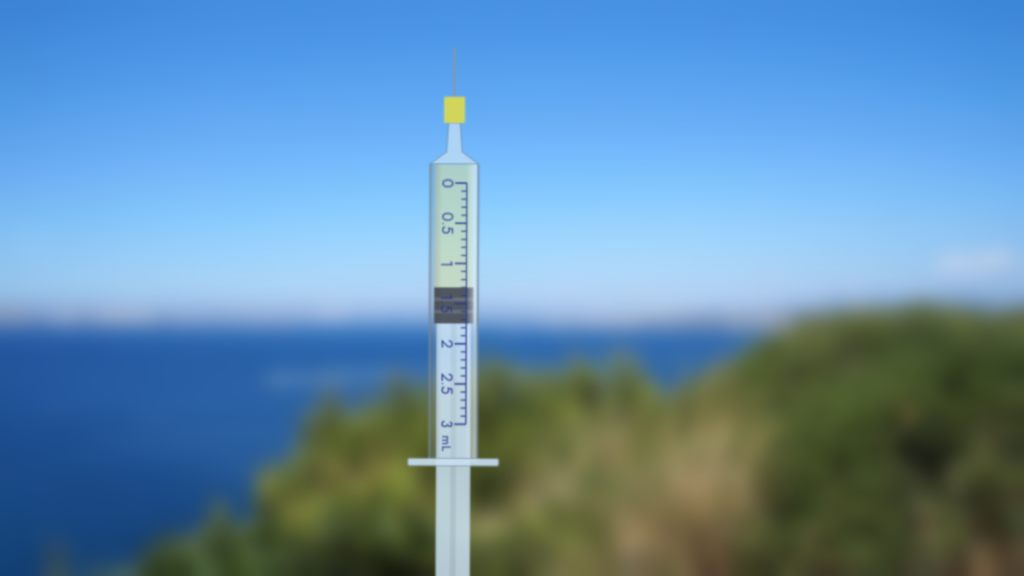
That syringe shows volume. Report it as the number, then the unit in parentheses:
1.3 (mL)
